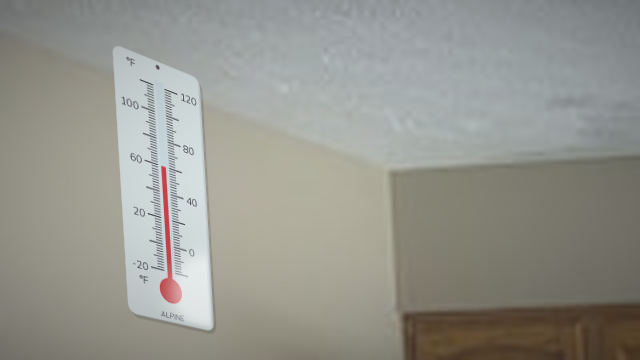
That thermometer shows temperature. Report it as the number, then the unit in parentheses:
60 (°F)
